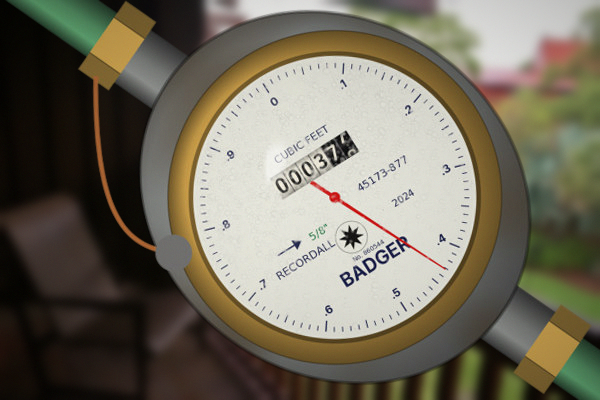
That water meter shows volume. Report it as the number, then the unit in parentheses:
377.43 (ft³)
